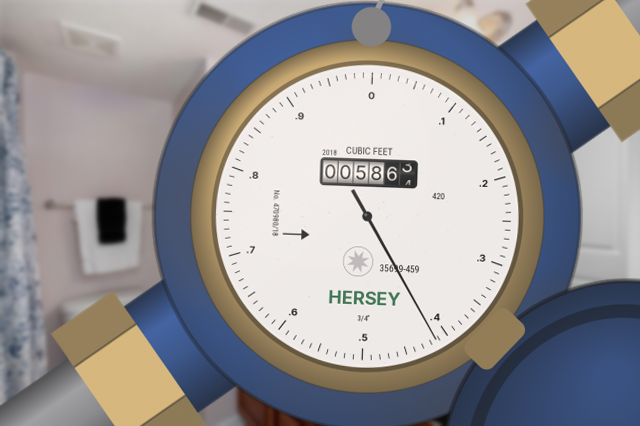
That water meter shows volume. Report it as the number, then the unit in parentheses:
5863.41 (ft³)
